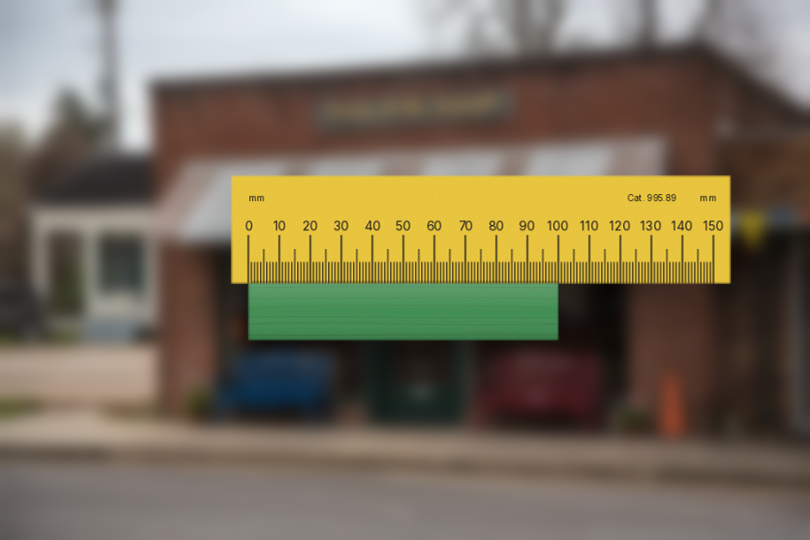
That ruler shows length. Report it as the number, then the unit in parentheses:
100 (mm)
